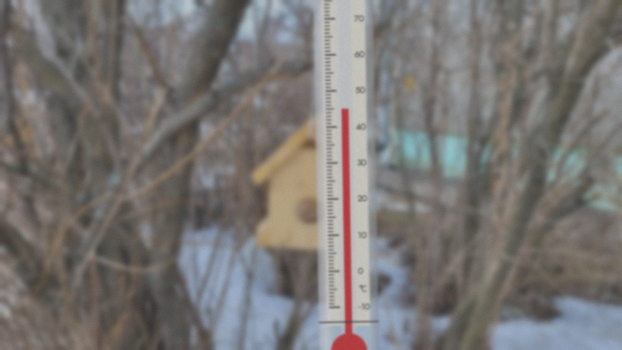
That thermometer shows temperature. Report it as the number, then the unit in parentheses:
45 (°C)
